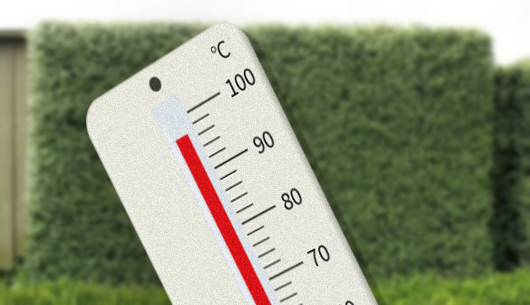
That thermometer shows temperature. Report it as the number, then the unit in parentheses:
97 (°C)
